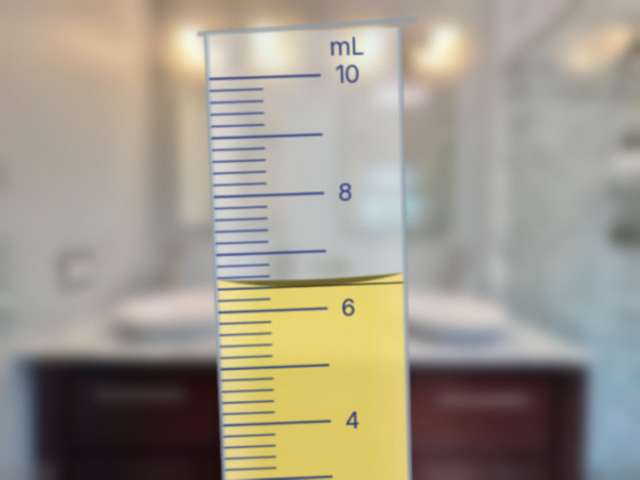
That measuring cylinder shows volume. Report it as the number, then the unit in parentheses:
6.4 (mL)
